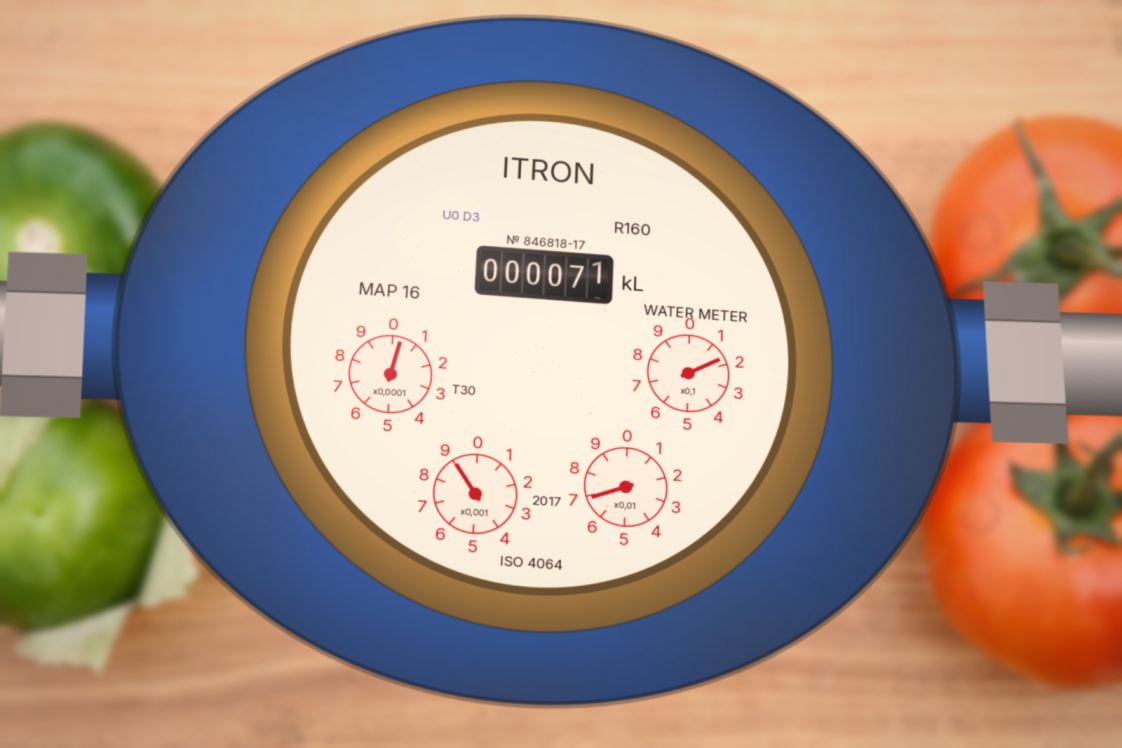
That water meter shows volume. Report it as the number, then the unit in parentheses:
71.1690 (kL)
